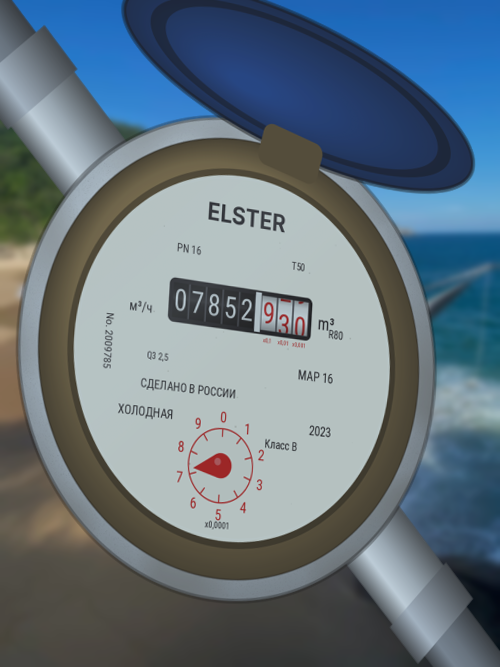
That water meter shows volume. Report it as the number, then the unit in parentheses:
7852.9297 (m³)
